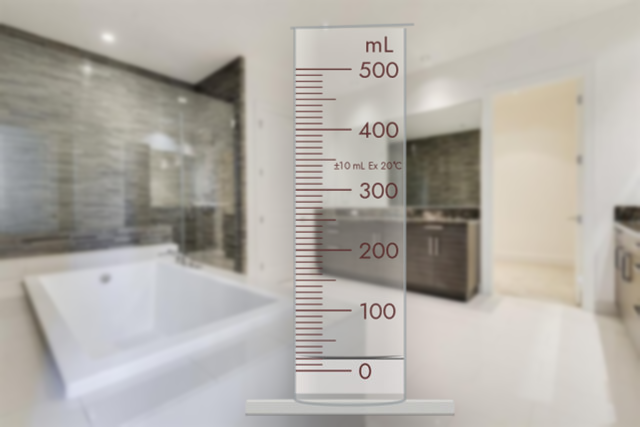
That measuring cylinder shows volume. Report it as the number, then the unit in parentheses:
20 (mL)
